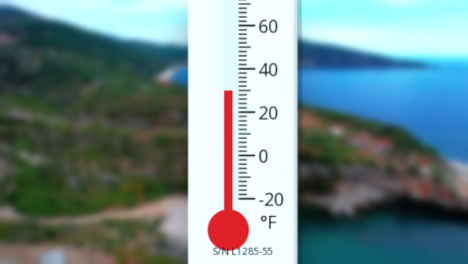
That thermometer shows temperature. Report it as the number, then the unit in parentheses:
30 (°F)
